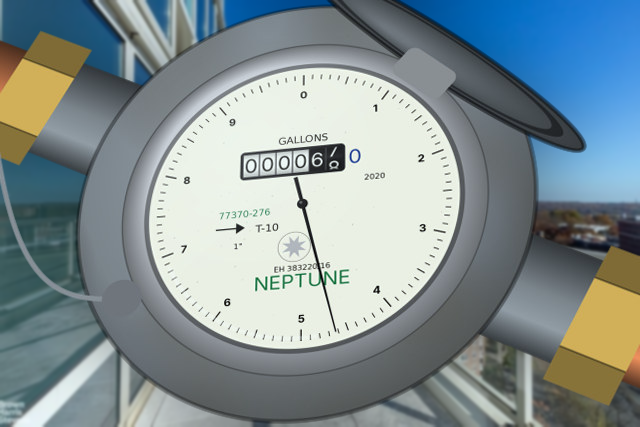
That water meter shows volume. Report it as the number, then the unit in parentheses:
674.6 (gal)
